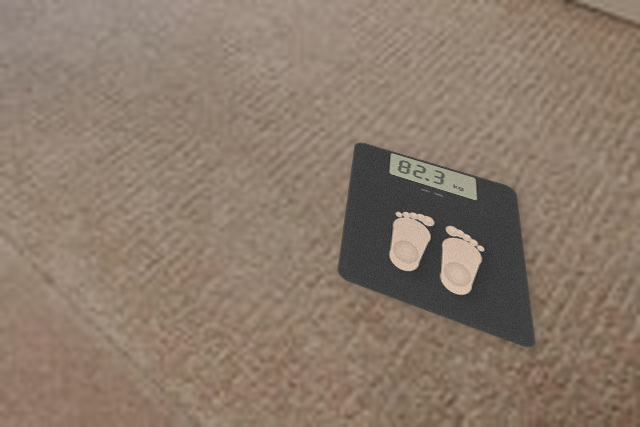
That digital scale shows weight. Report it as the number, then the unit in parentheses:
82.3 (kg)
